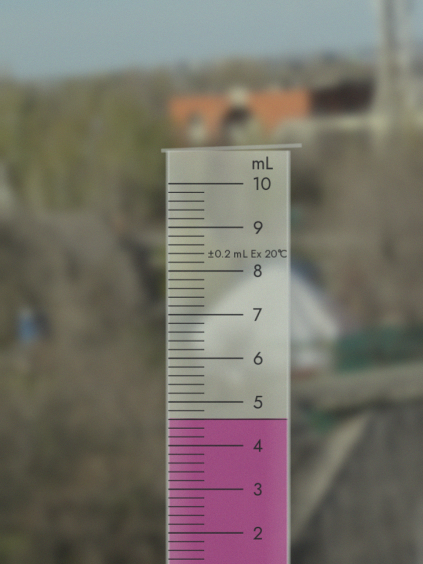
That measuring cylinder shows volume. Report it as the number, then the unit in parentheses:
4.6 (mL)
